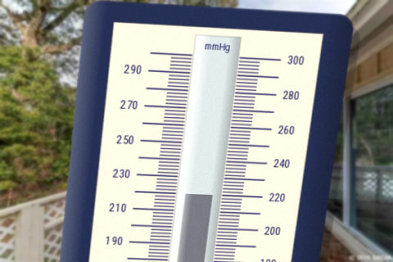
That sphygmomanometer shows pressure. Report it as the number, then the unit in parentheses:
220 (mmHg)
